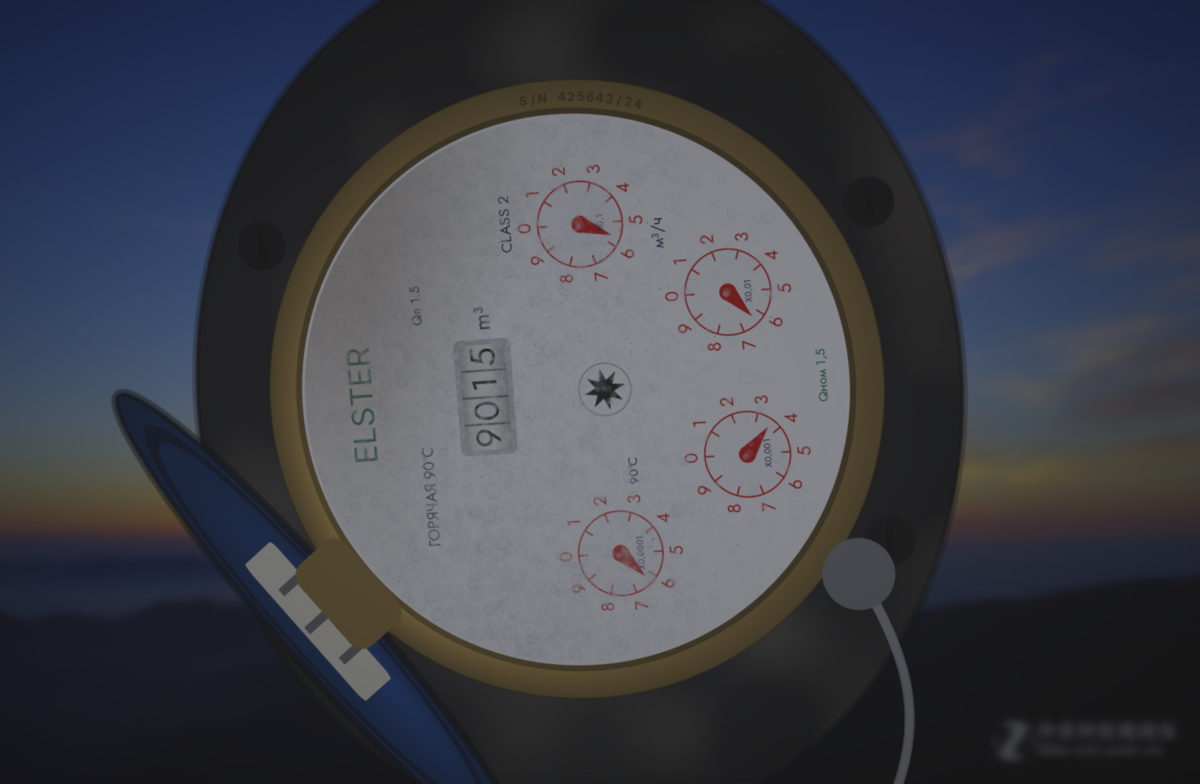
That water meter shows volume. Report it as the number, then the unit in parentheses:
9015.5636 (m³)
